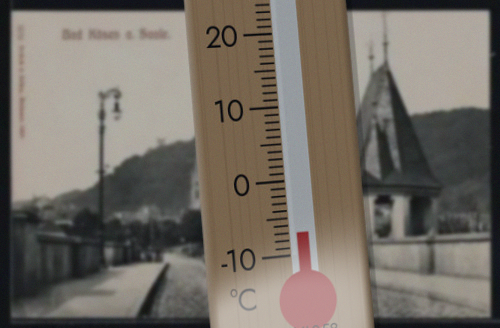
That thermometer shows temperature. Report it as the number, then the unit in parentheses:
-7 (°C)
